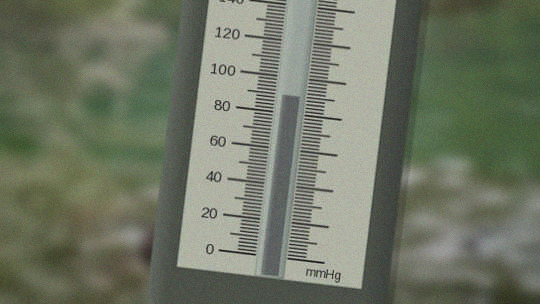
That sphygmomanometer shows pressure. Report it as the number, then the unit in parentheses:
90 (mmHg)
